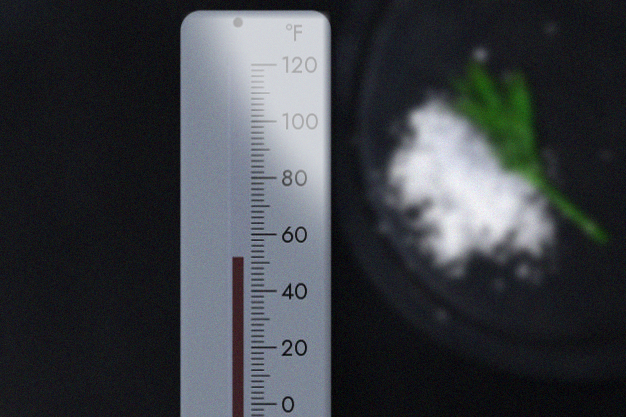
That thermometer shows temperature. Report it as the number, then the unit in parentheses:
52 (°F)
